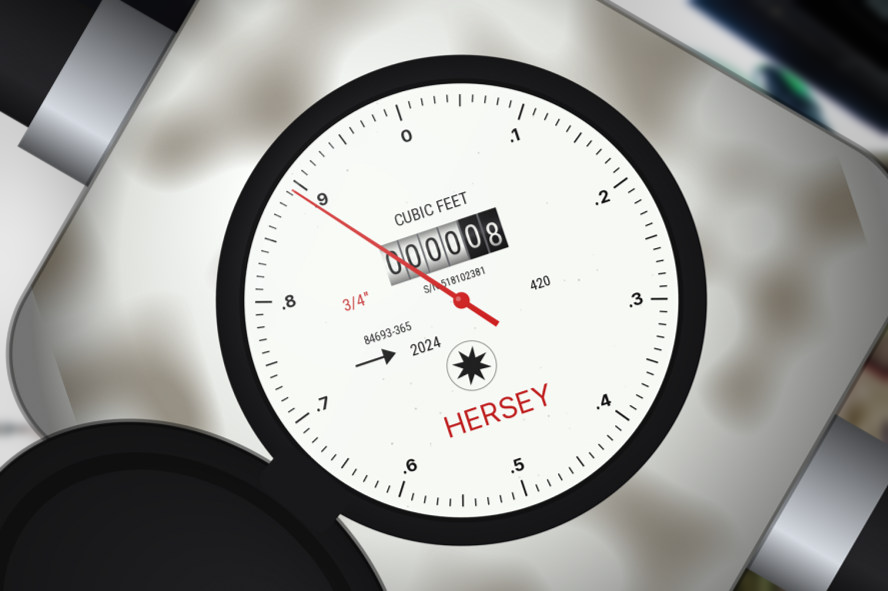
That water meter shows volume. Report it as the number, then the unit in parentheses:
7.89 (ft³)
